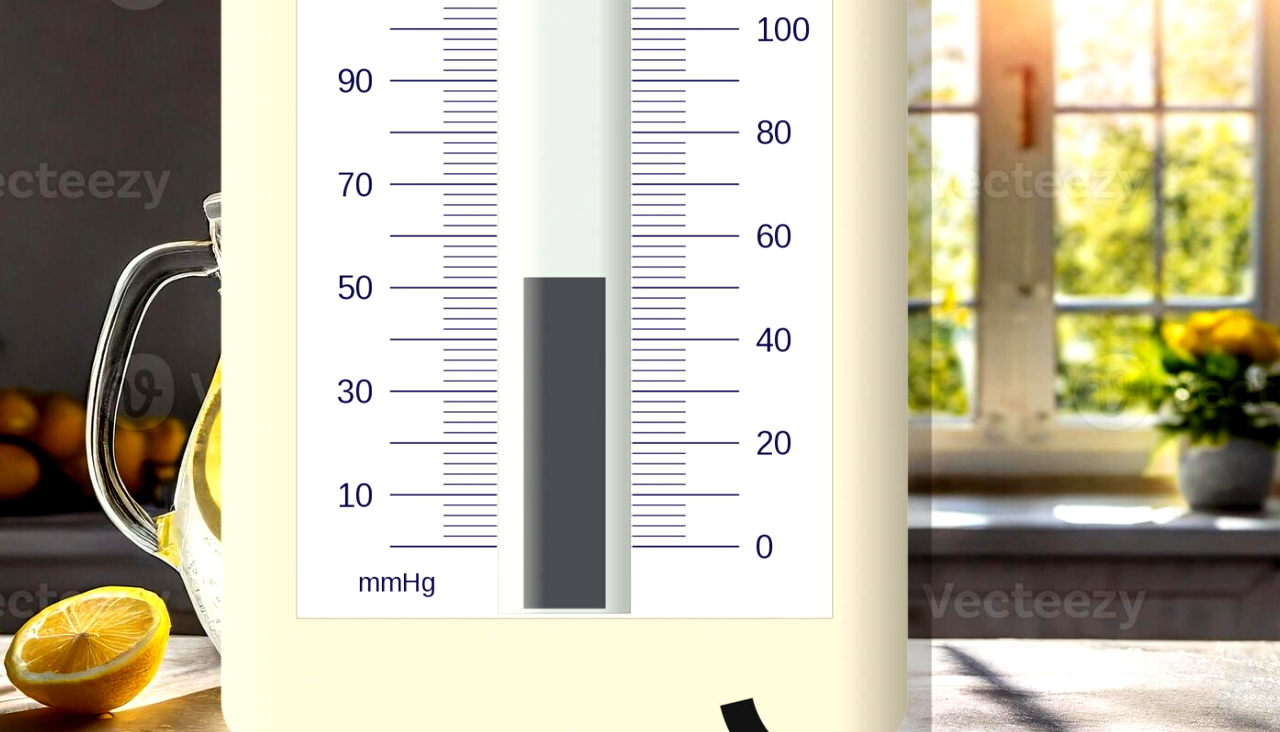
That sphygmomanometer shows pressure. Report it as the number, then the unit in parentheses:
52 (mmHg)
